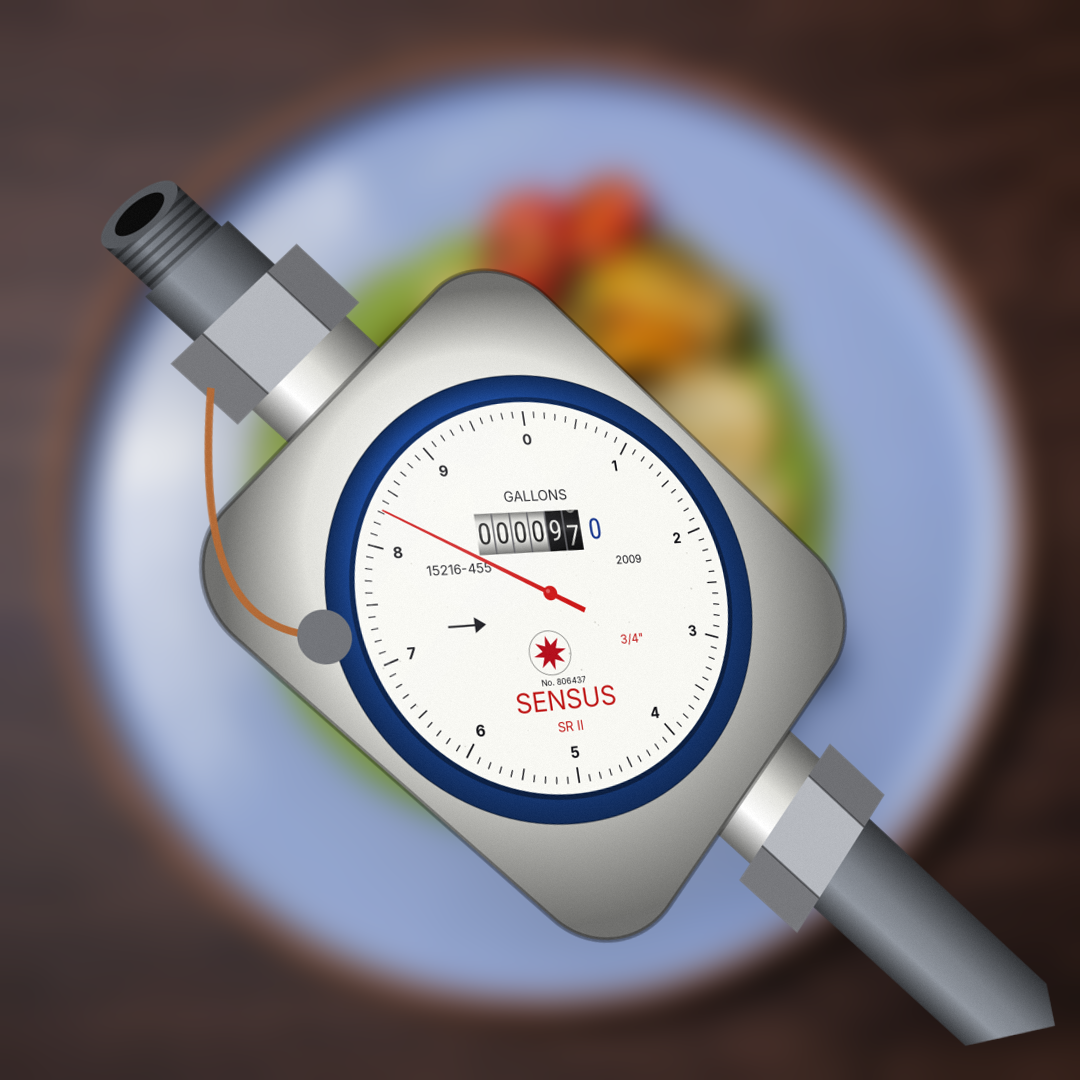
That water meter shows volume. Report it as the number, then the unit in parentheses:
968.3 (gal)
